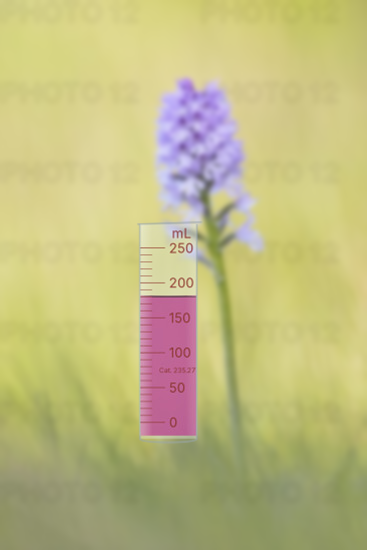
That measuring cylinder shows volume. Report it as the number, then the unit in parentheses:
180 (mL)
